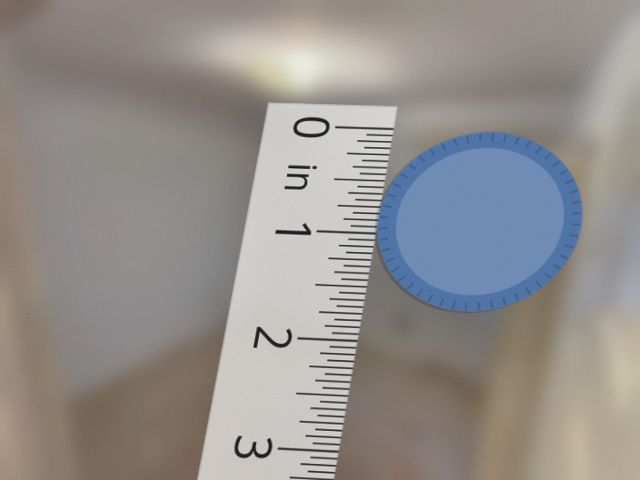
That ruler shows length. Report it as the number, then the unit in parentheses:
1.6875 (in)
